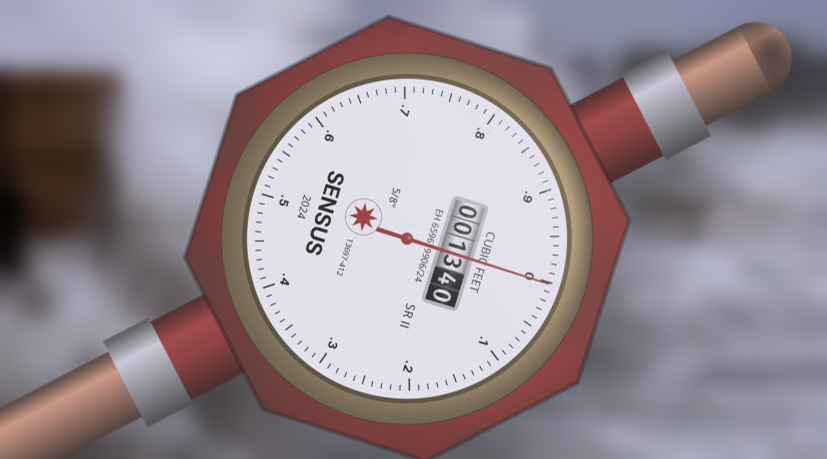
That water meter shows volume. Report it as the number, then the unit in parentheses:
1340.00 (ft³)
